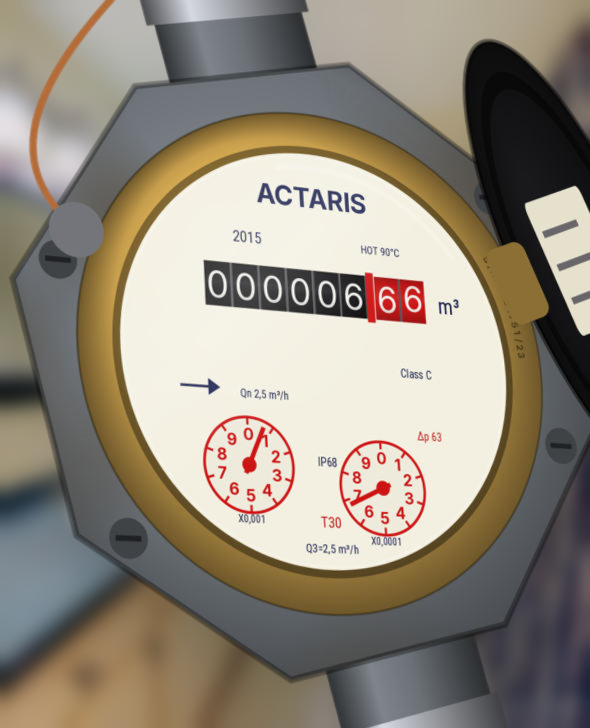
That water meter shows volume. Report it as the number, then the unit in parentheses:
6.6606 (m³)
